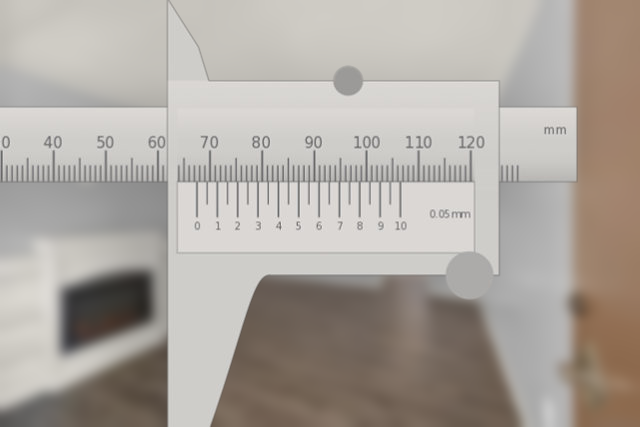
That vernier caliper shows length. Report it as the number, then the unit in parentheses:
67.5 (mm)
